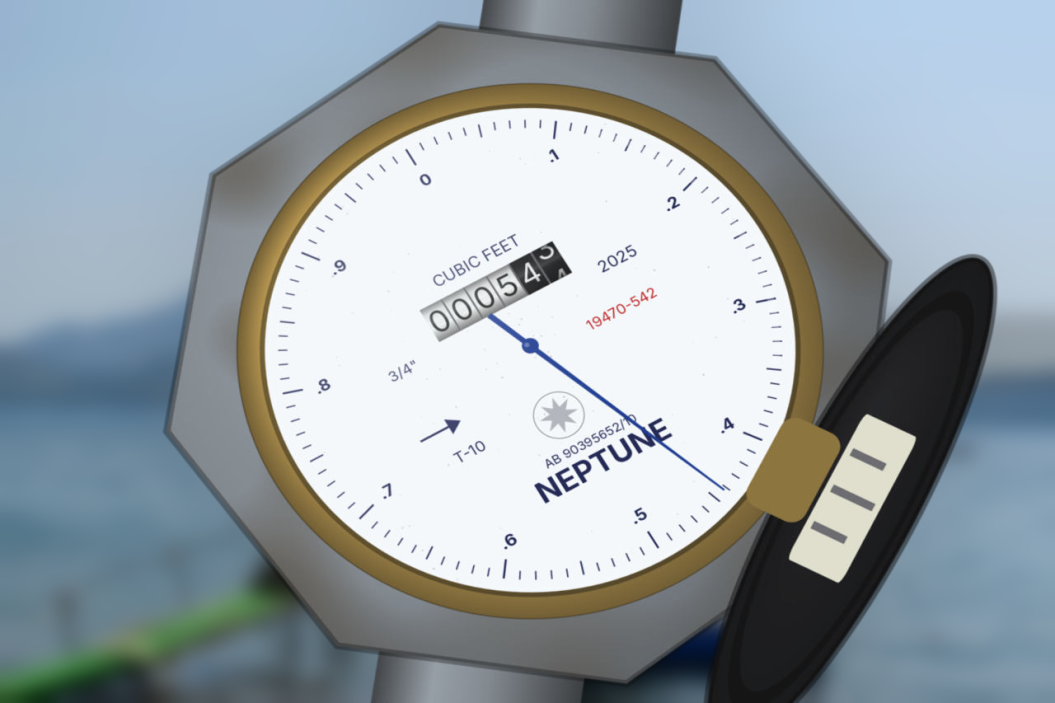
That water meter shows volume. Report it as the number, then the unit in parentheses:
543.44 (ft³)
